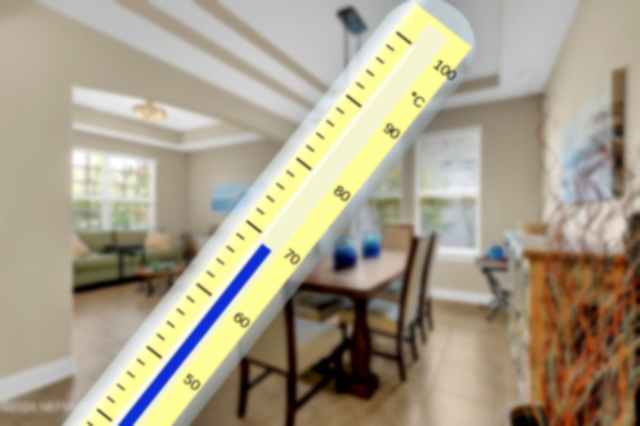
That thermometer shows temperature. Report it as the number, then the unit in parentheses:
69 (°C)
